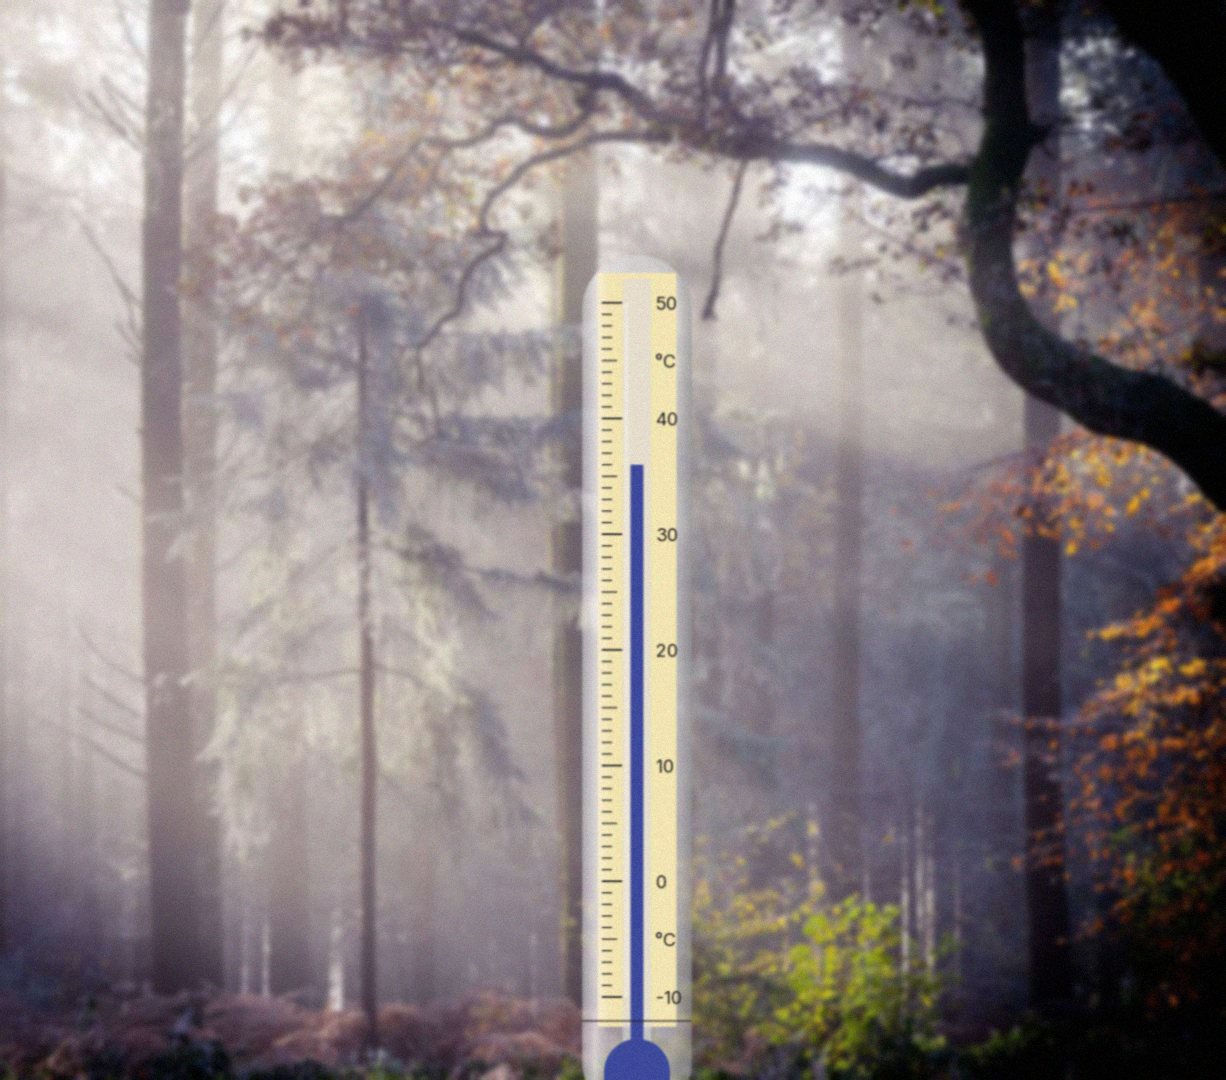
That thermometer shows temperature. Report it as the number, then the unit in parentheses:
36 (°C)
